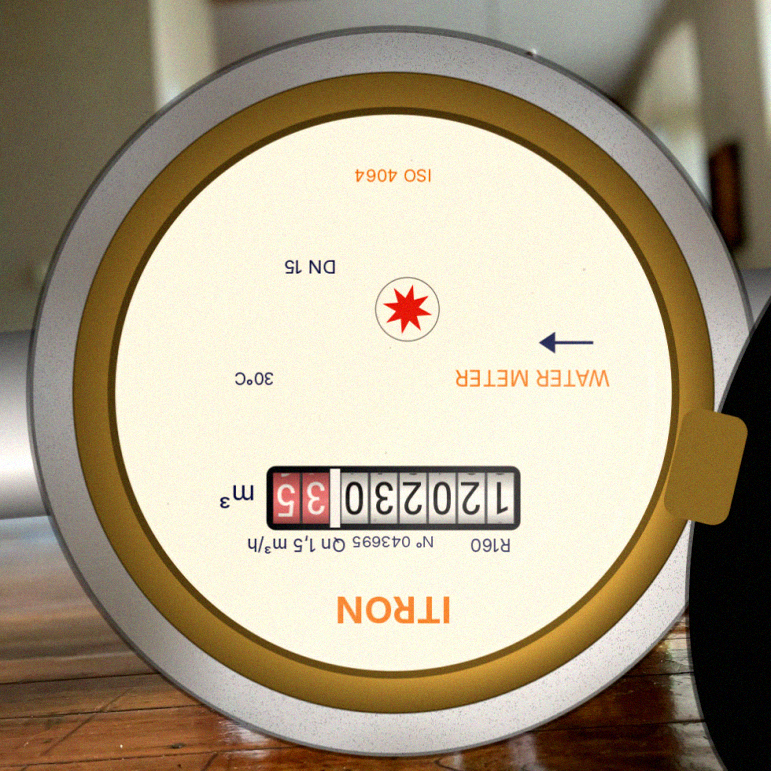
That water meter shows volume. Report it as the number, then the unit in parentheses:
120230.35 (m³)
